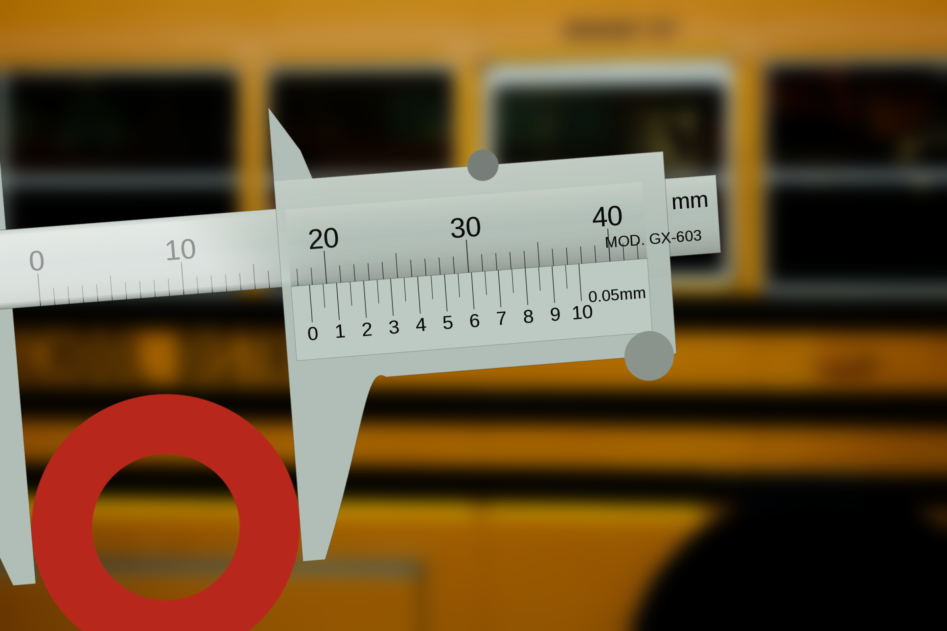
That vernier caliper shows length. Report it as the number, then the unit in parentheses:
18.8 (mm)
